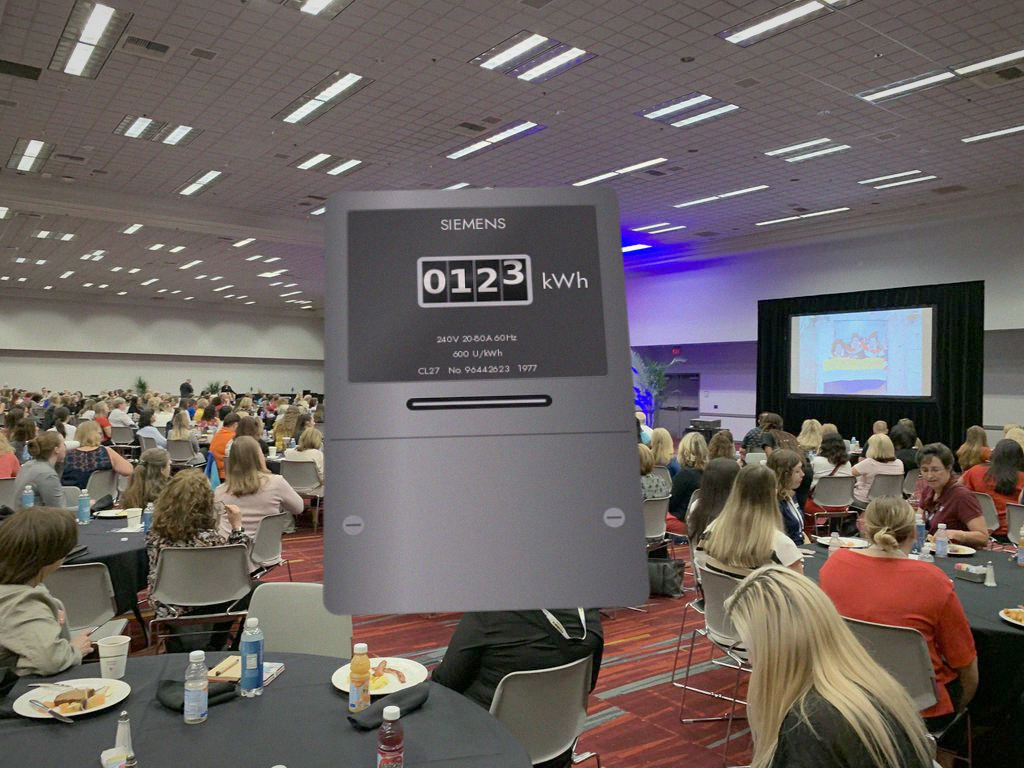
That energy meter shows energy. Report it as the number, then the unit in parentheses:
123 (kWh)
